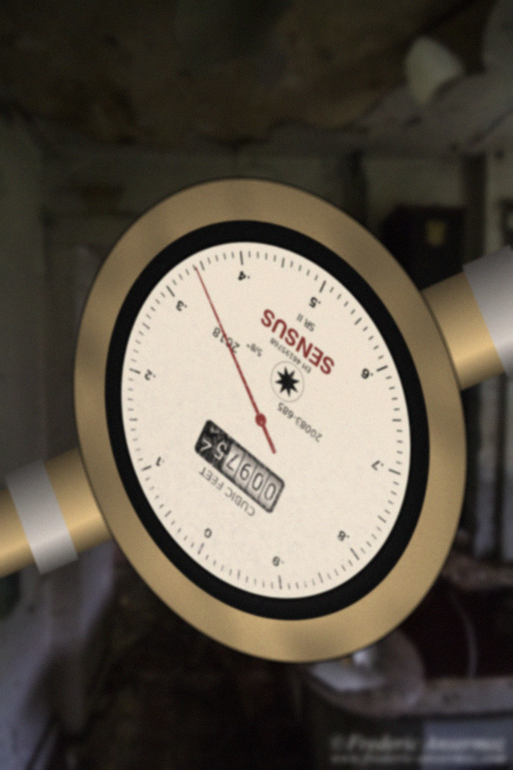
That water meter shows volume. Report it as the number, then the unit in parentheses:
9752.34 (ft³)
